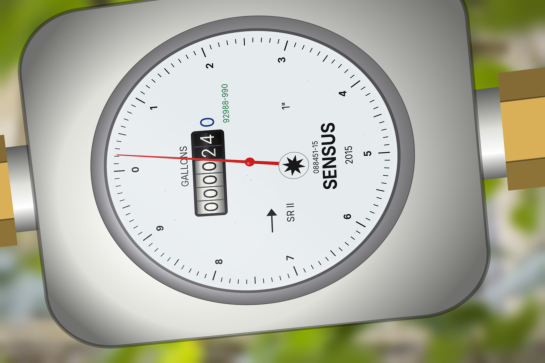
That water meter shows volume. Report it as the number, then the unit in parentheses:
240.2 (gal)
